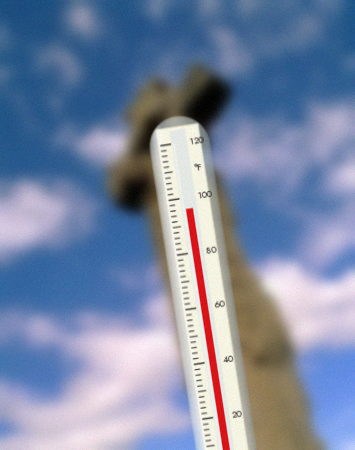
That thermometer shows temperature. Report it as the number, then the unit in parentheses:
96 (°F)
